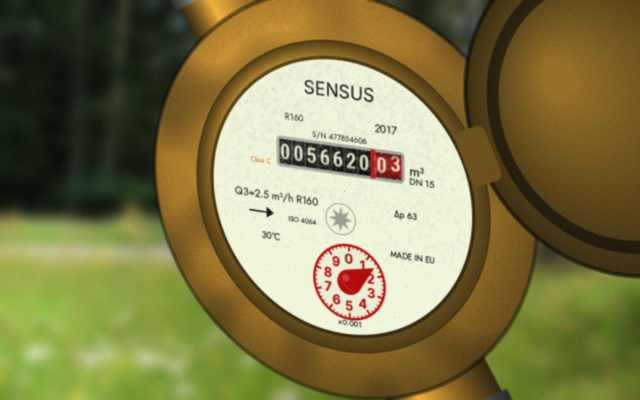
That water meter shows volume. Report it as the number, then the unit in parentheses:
56620.031 (m³)
